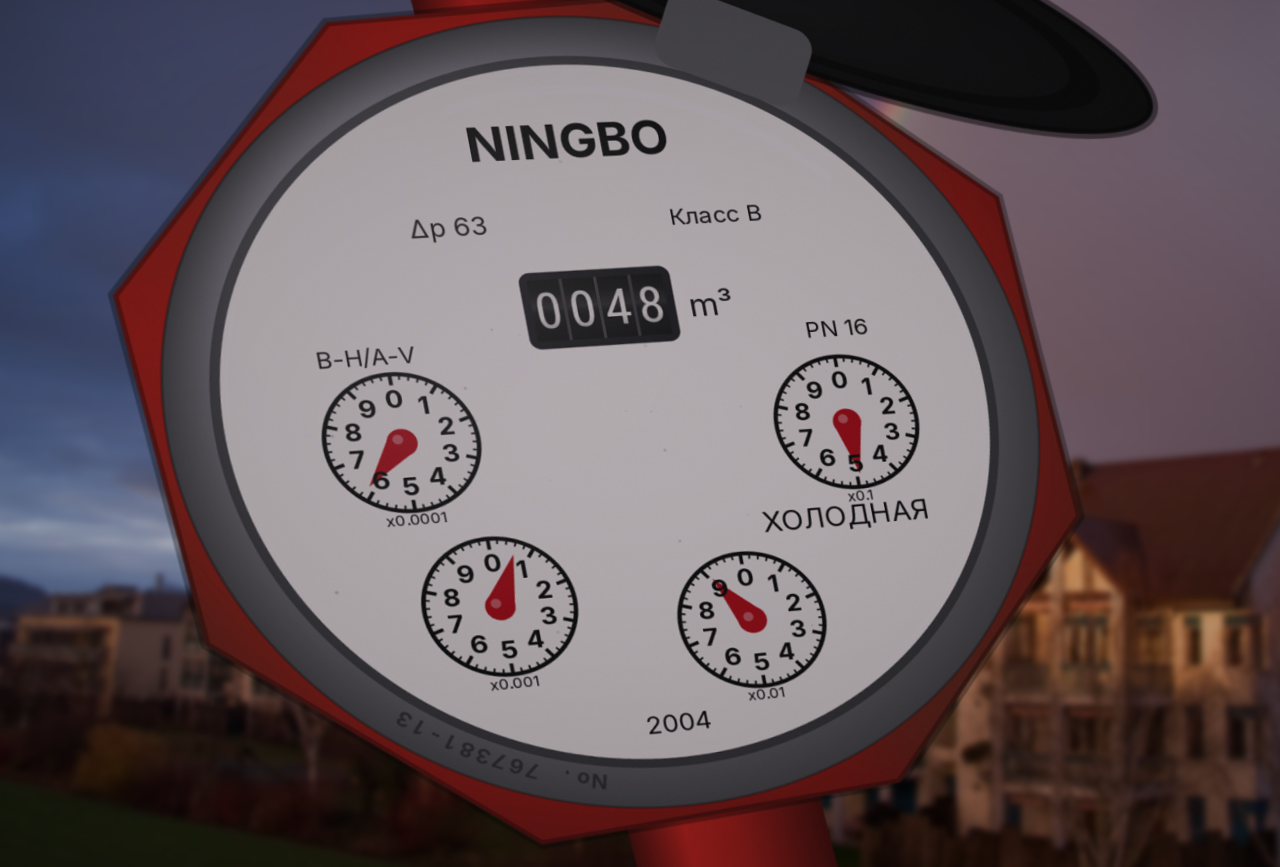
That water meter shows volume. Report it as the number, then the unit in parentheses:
48.4906 (m³)
